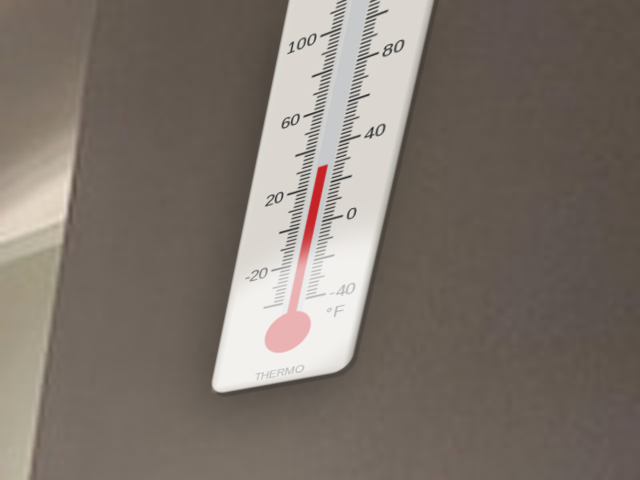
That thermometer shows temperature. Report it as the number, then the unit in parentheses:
30 (°F)
